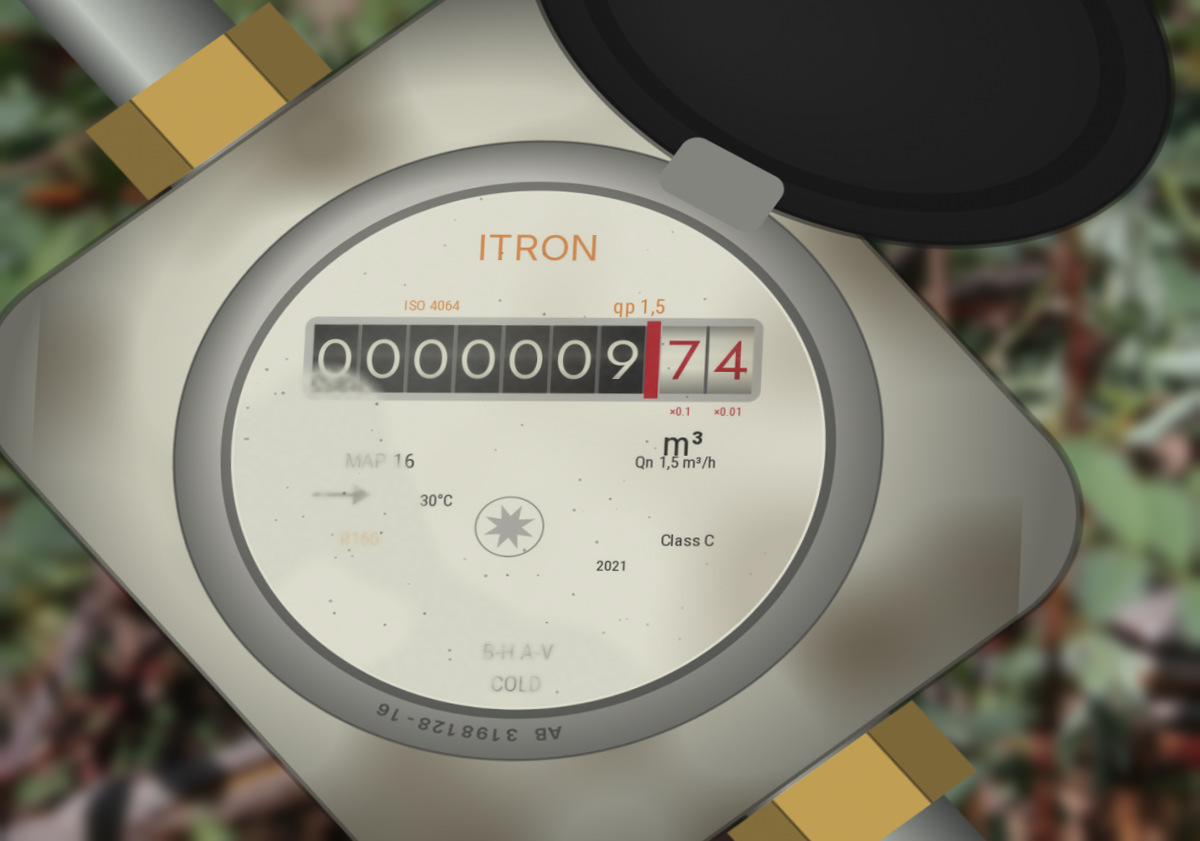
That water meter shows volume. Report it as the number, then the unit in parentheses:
9.74 (m³)
